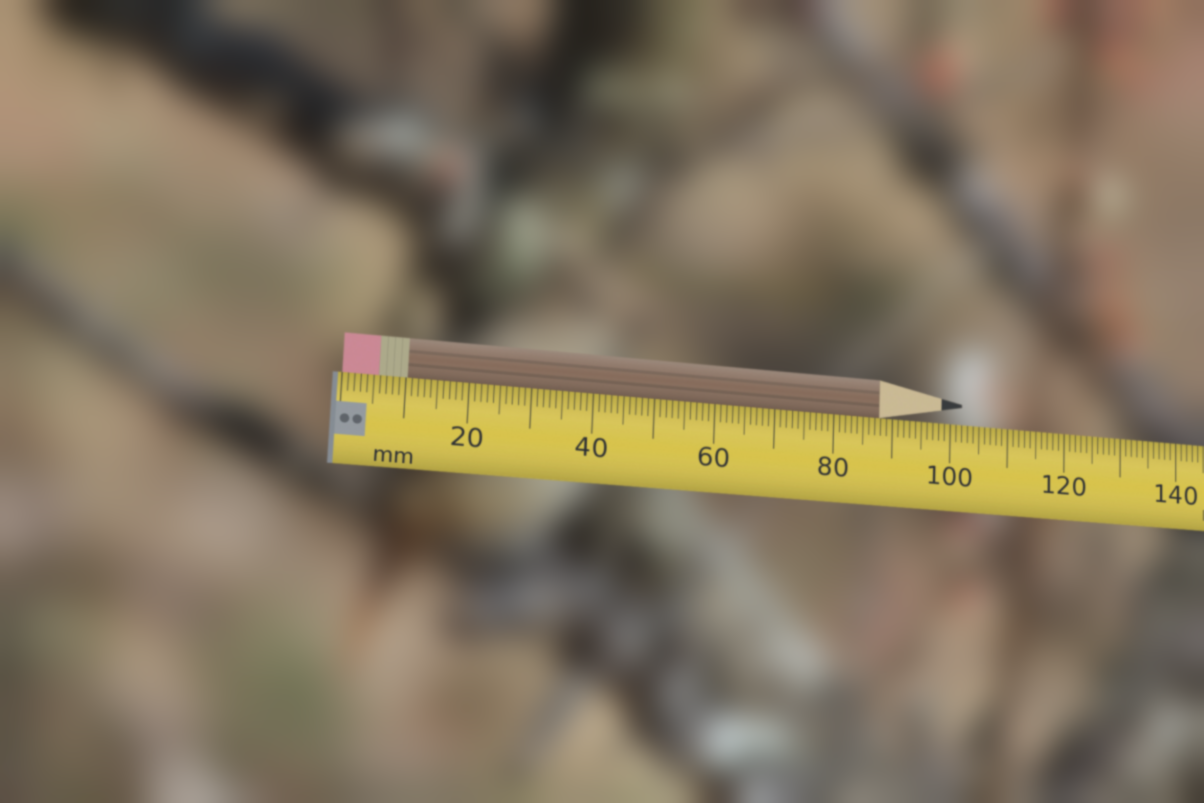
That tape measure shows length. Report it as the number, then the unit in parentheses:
102 (mm)
